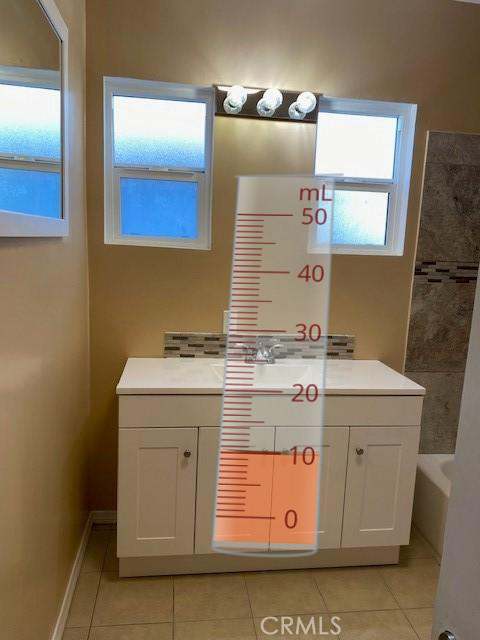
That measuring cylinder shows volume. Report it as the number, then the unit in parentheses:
10 (mL)
